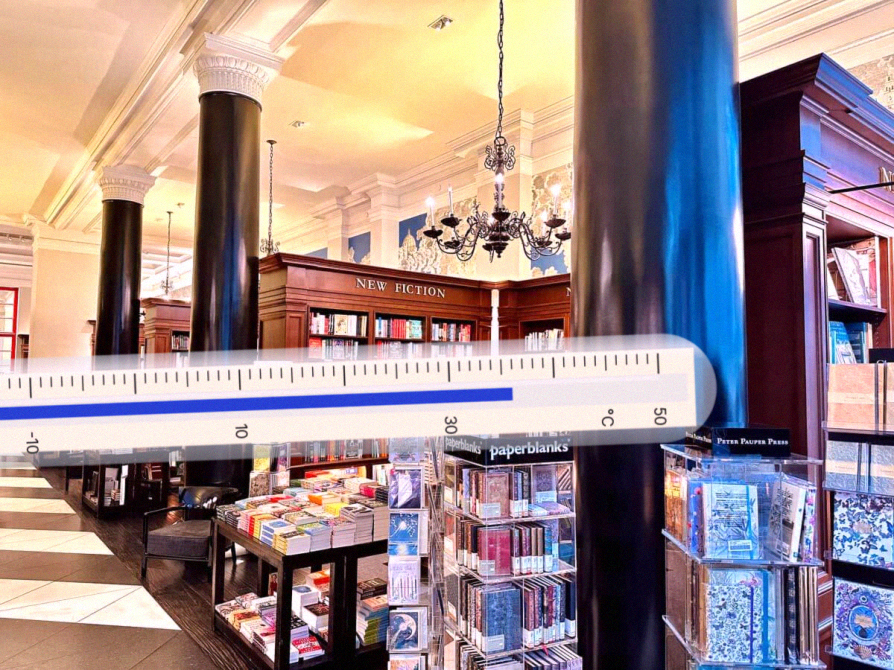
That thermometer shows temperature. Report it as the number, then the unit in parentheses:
36 (°C)
